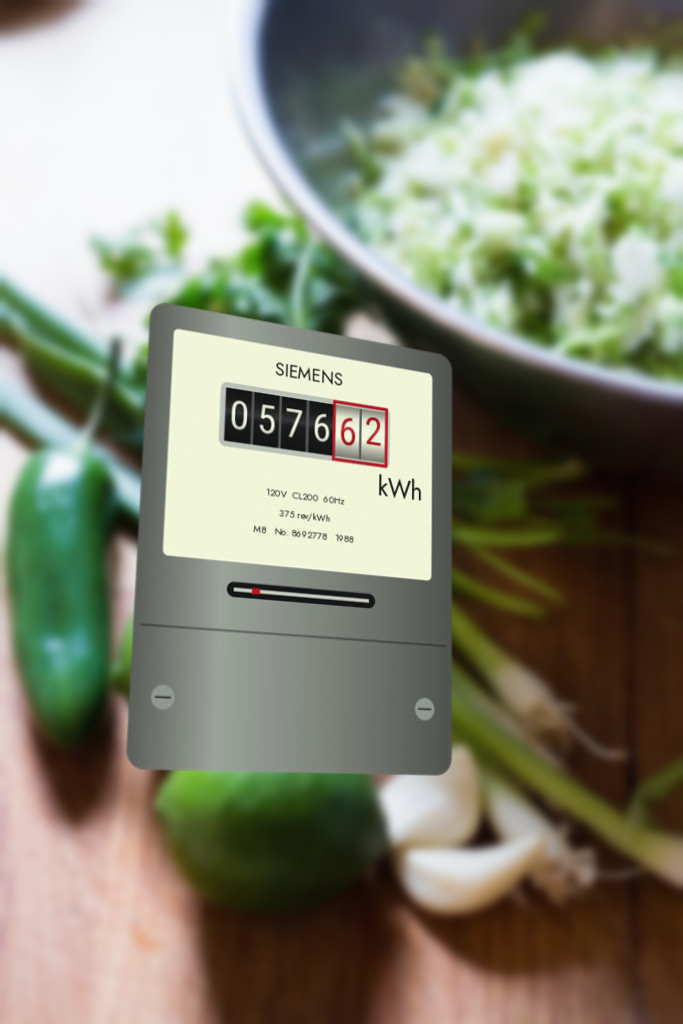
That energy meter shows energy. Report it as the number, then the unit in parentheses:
576.62 (kWh)
